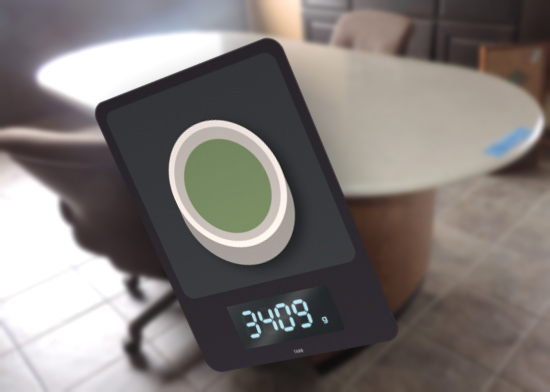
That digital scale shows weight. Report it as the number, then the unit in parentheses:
3409 (g)
